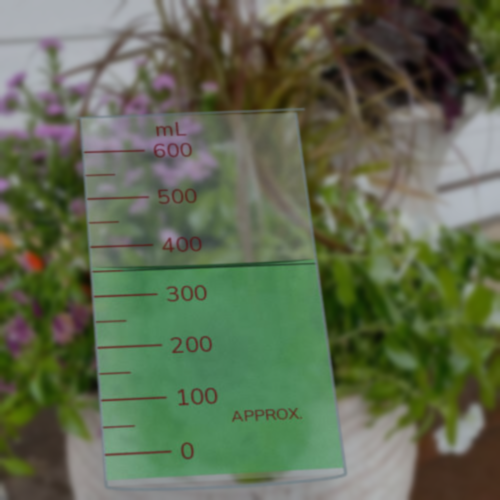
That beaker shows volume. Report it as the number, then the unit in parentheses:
350 (mL)
